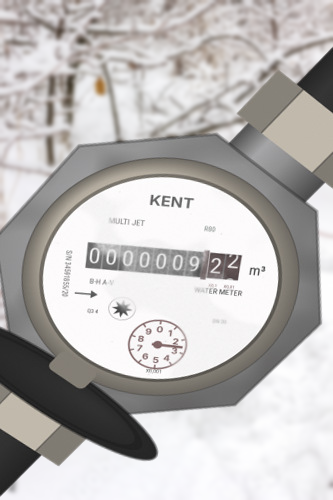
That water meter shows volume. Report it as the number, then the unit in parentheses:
9.222 (m³)
